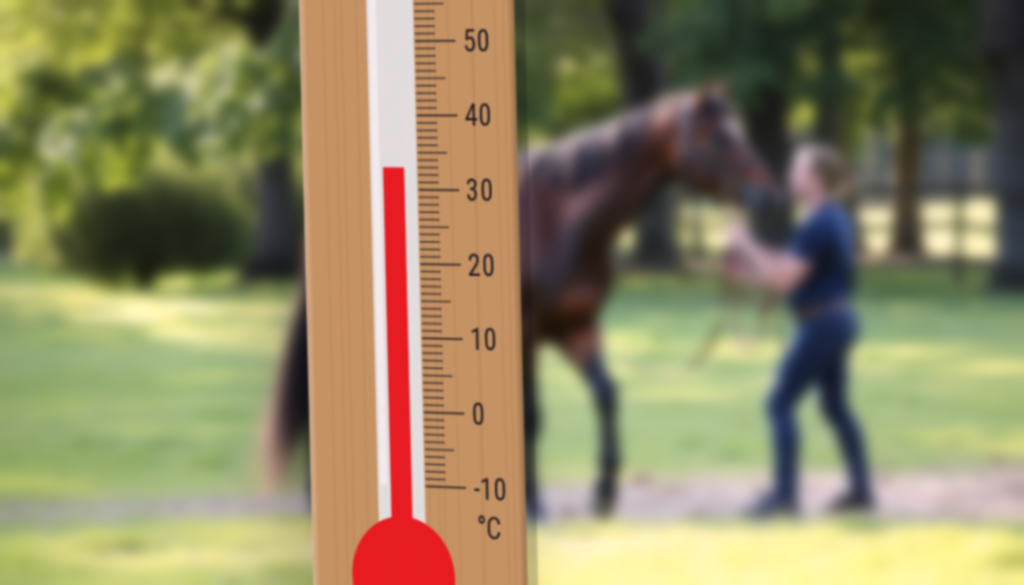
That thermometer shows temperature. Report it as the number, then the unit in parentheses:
33 (°C)
